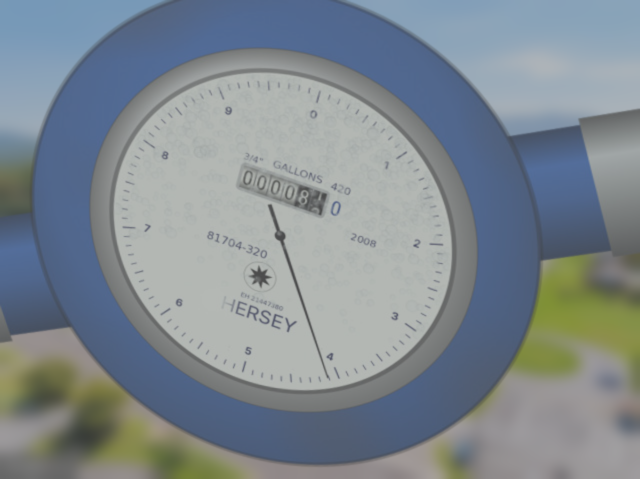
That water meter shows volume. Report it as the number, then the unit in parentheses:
814.1 (gal)
